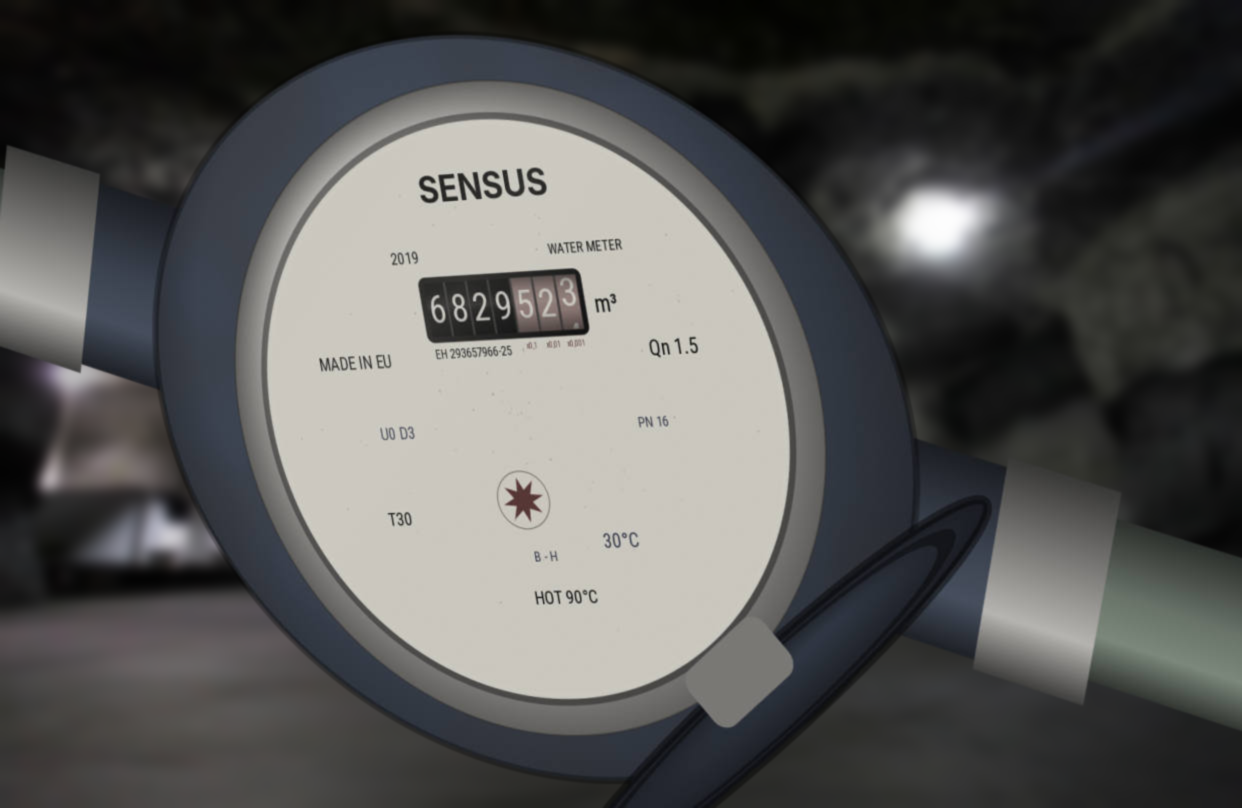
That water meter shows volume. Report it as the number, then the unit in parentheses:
6829.523 (m³)
